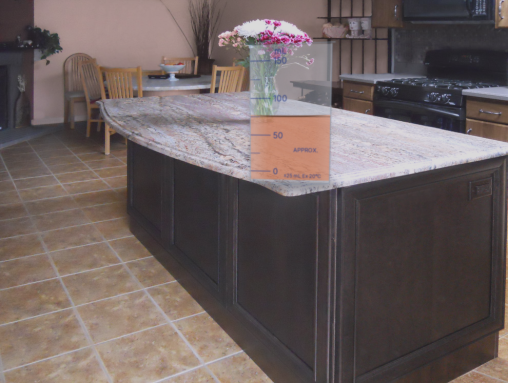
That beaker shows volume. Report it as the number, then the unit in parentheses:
75 (mL)
